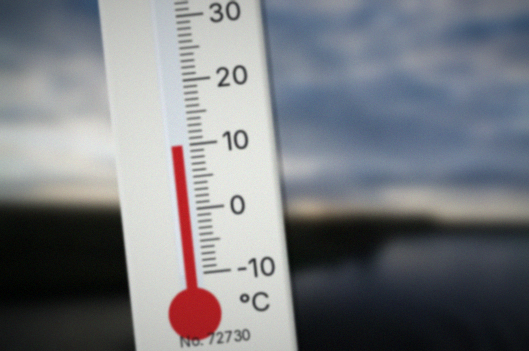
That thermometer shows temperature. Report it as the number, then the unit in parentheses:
10 (°C)
